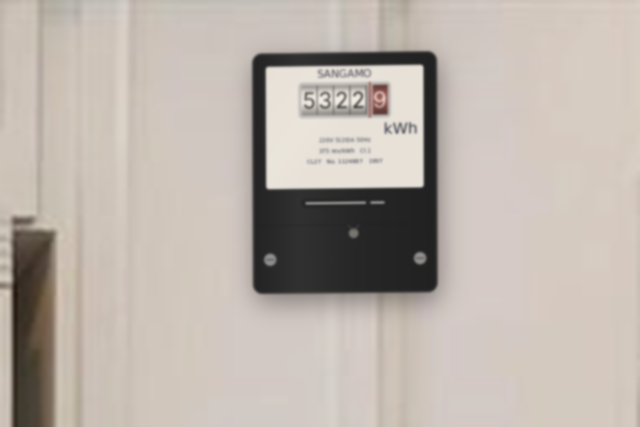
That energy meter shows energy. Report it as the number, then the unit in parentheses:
5322.9 (kWh)
